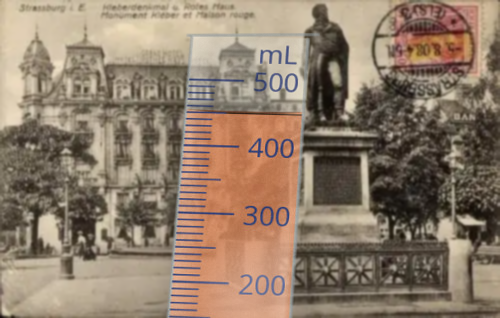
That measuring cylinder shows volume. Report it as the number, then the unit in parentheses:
450 (mL)
